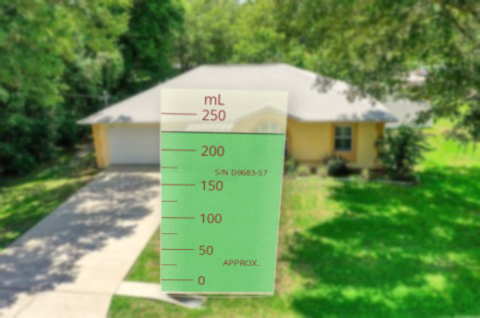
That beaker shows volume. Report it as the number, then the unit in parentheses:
225 (mL)
